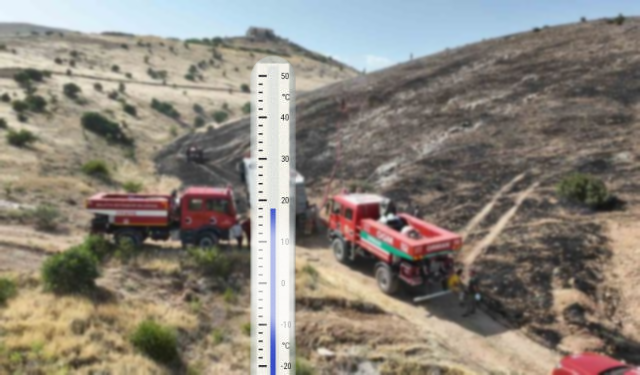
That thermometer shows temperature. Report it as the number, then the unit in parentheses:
18 (°C)
